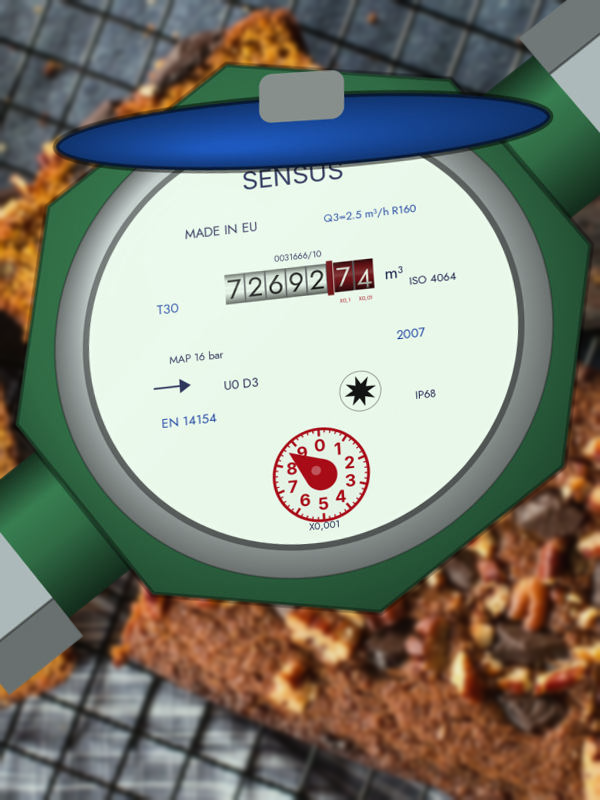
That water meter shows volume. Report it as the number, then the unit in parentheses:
72692.738 (m³)
